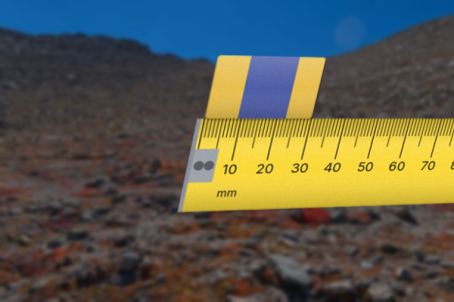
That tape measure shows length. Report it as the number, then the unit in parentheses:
30 (mm)
